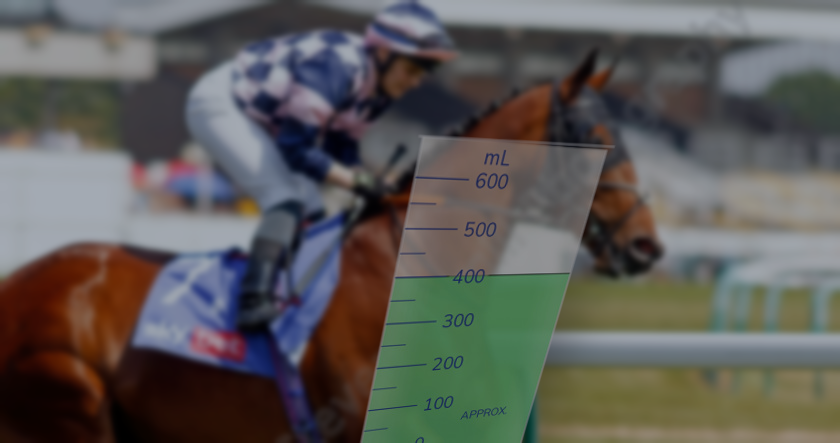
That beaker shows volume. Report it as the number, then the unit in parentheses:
400 (mL)
